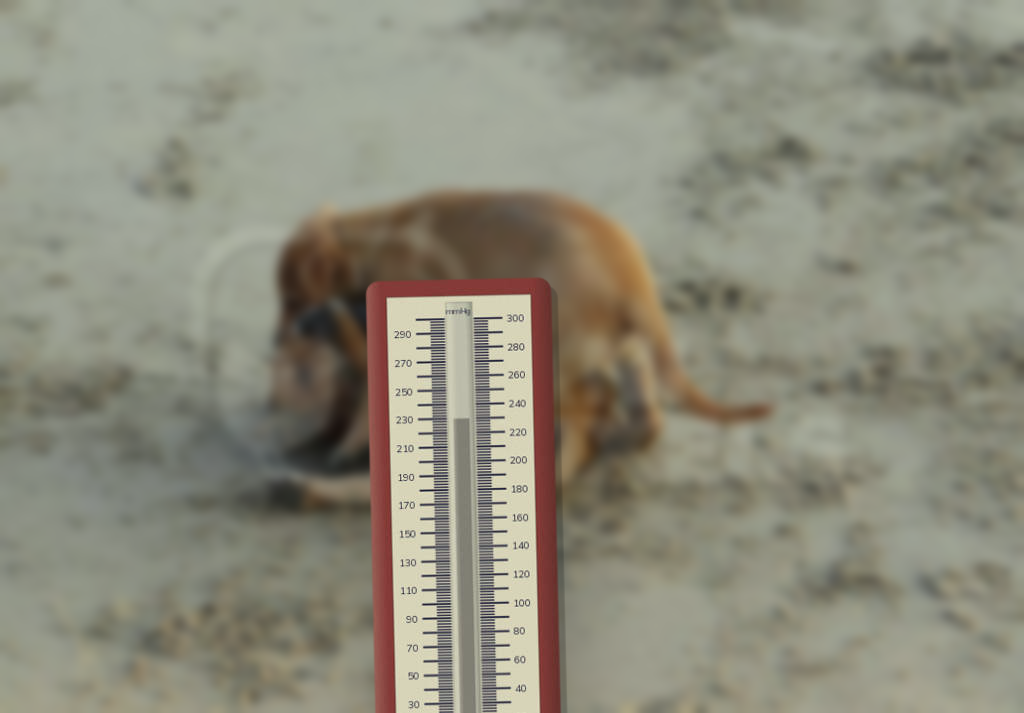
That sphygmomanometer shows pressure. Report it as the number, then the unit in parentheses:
230 (mmHg)
